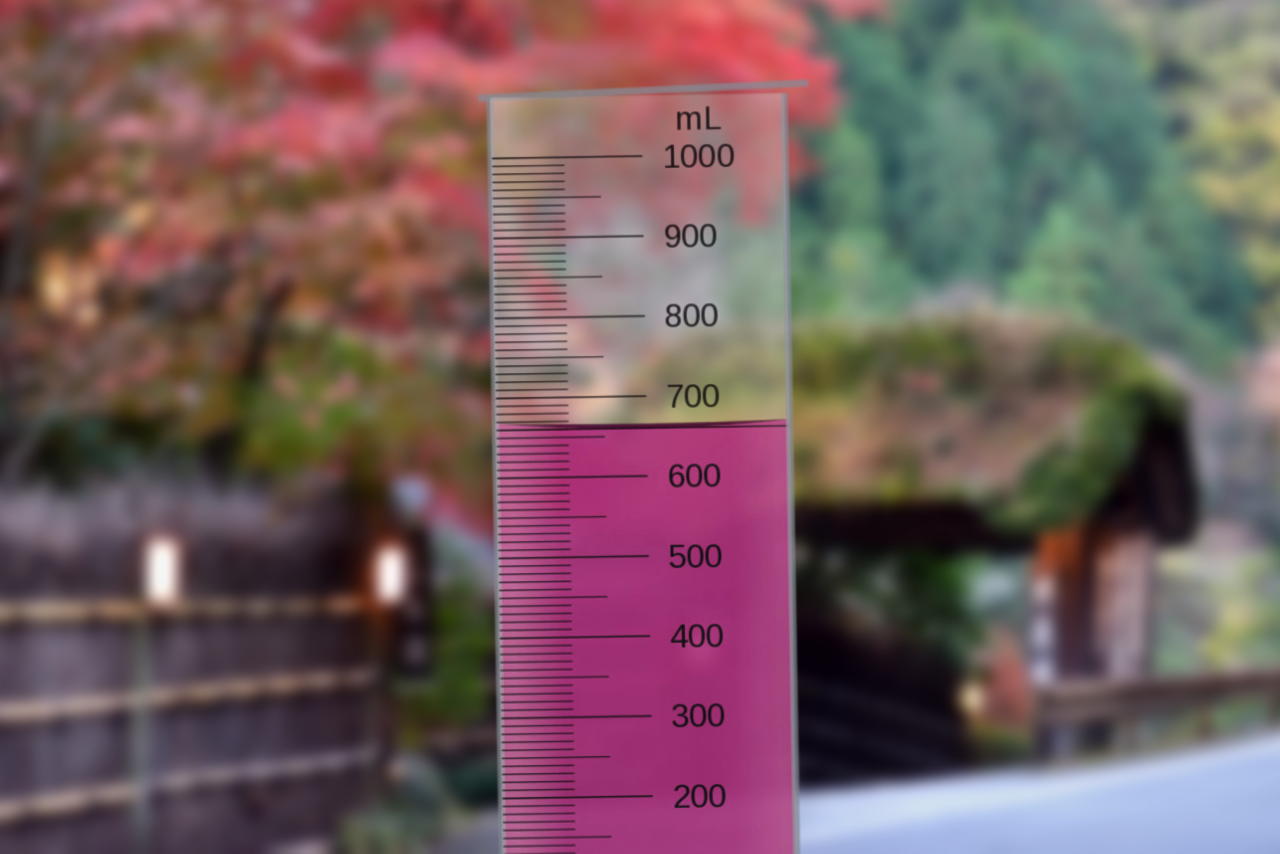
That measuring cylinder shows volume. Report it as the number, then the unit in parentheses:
660 (mL)
